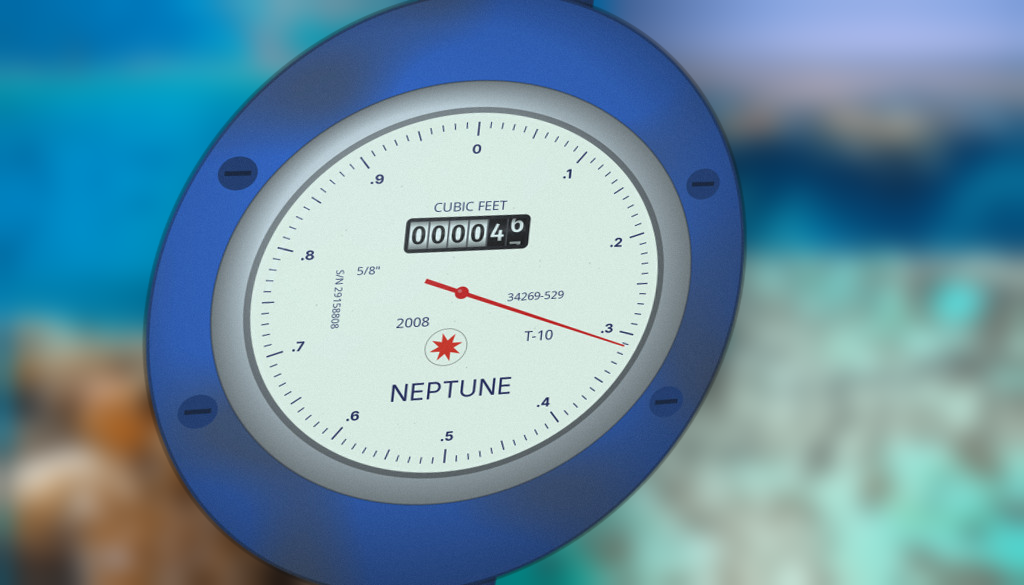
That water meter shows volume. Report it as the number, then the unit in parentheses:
46.31 (ft³)
